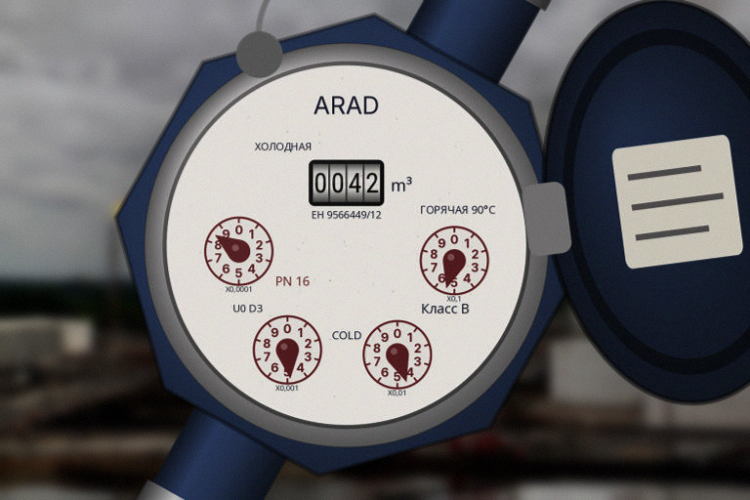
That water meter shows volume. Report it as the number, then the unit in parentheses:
42.5448 (m³)
